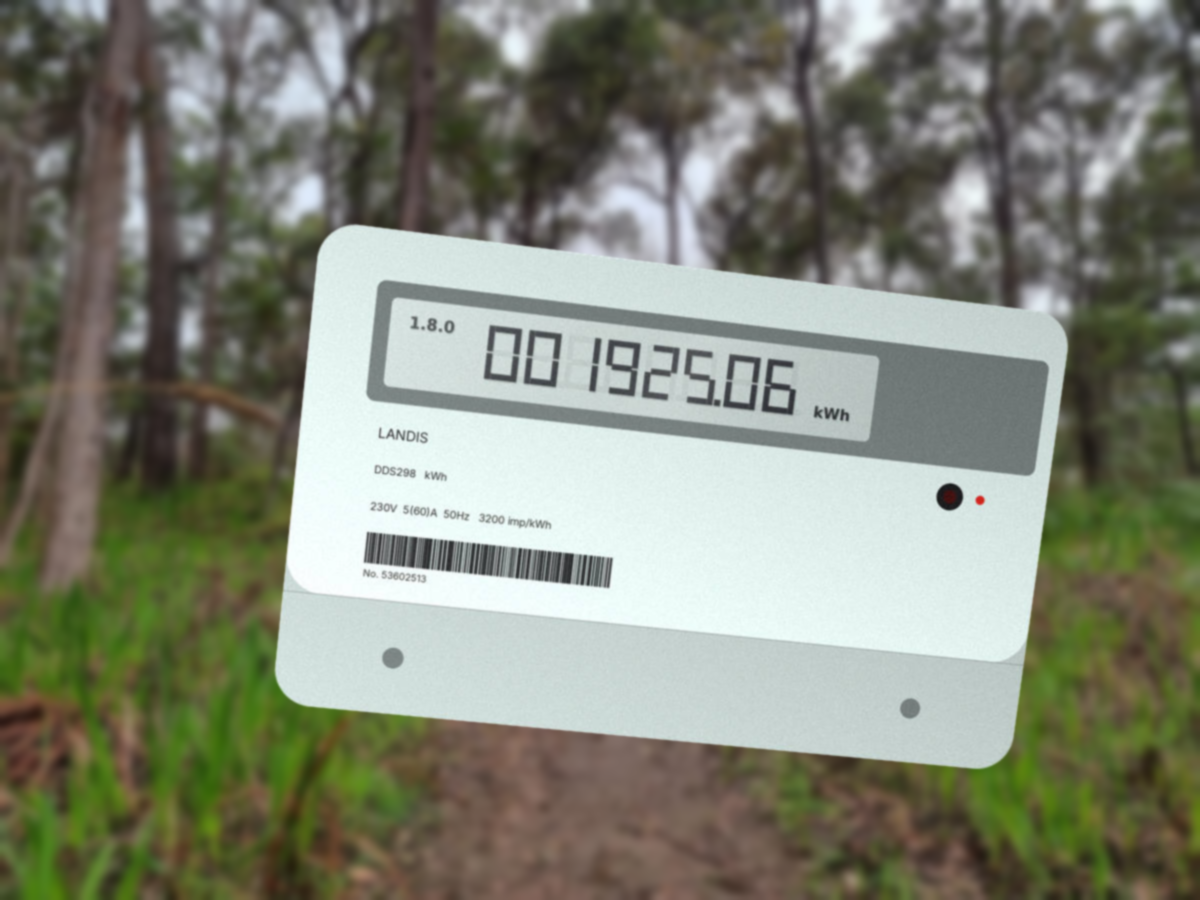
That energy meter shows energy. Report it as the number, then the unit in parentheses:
1925.06 (kWh)
